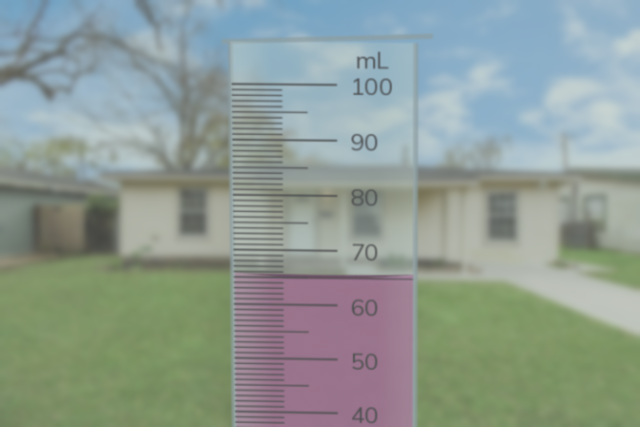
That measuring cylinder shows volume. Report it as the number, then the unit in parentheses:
65 (mL)
